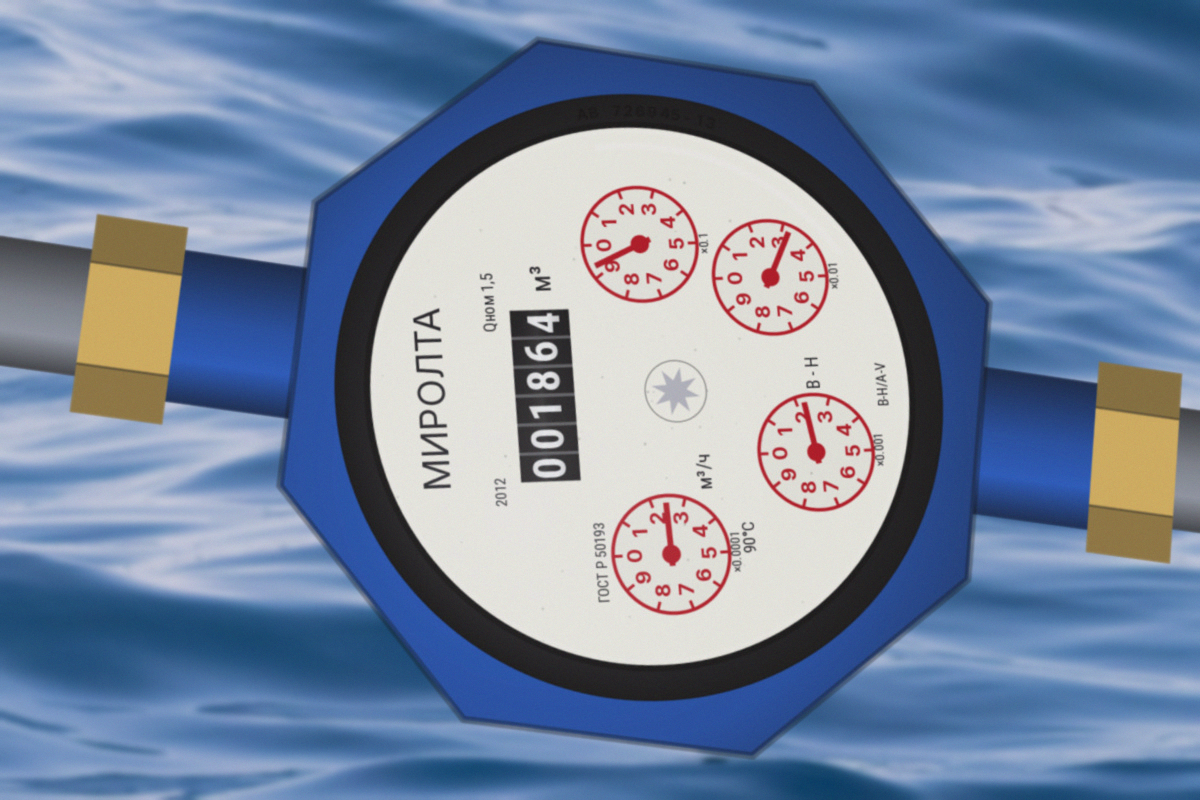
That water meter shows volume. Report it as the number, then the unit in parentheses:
1863.9322 (m³)
